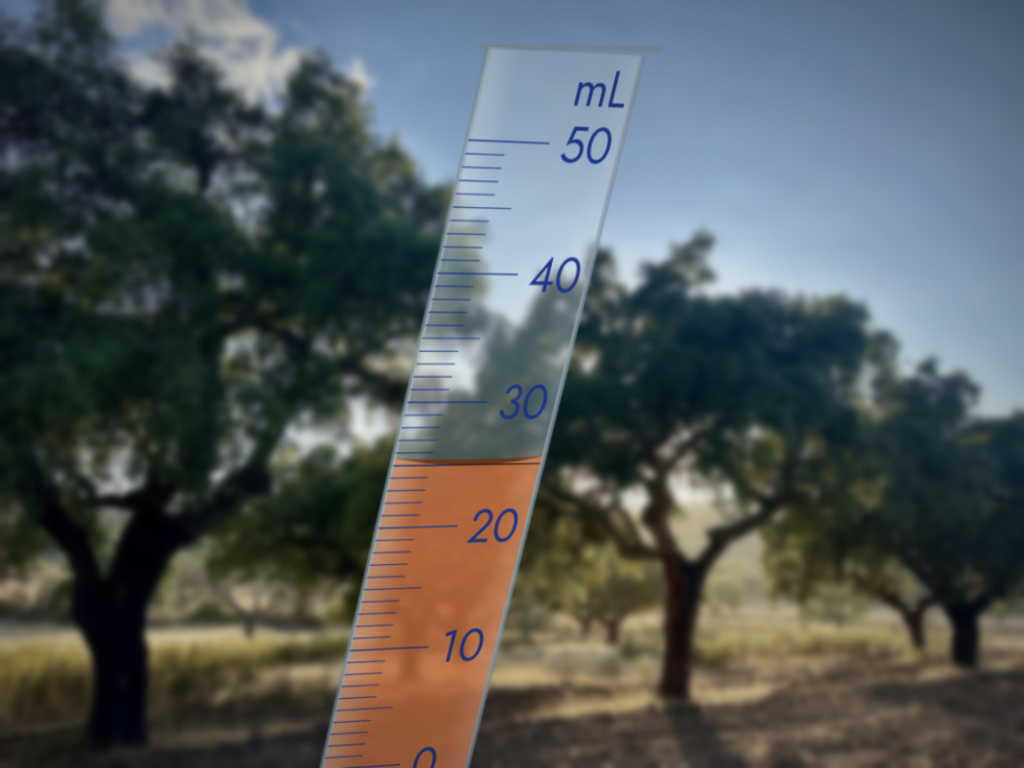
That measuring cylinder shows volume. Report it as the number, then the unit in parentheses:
25 (mL)
